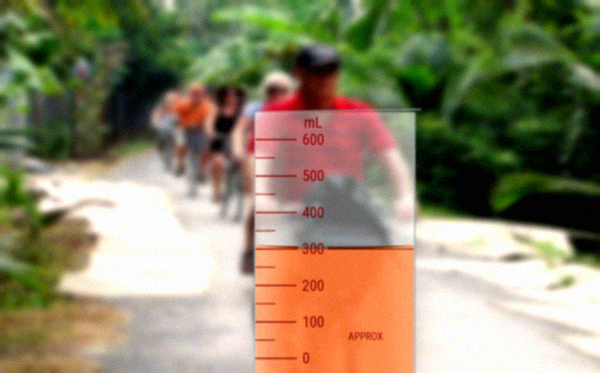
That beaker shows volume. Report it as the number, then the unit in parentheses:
300 (mL)
